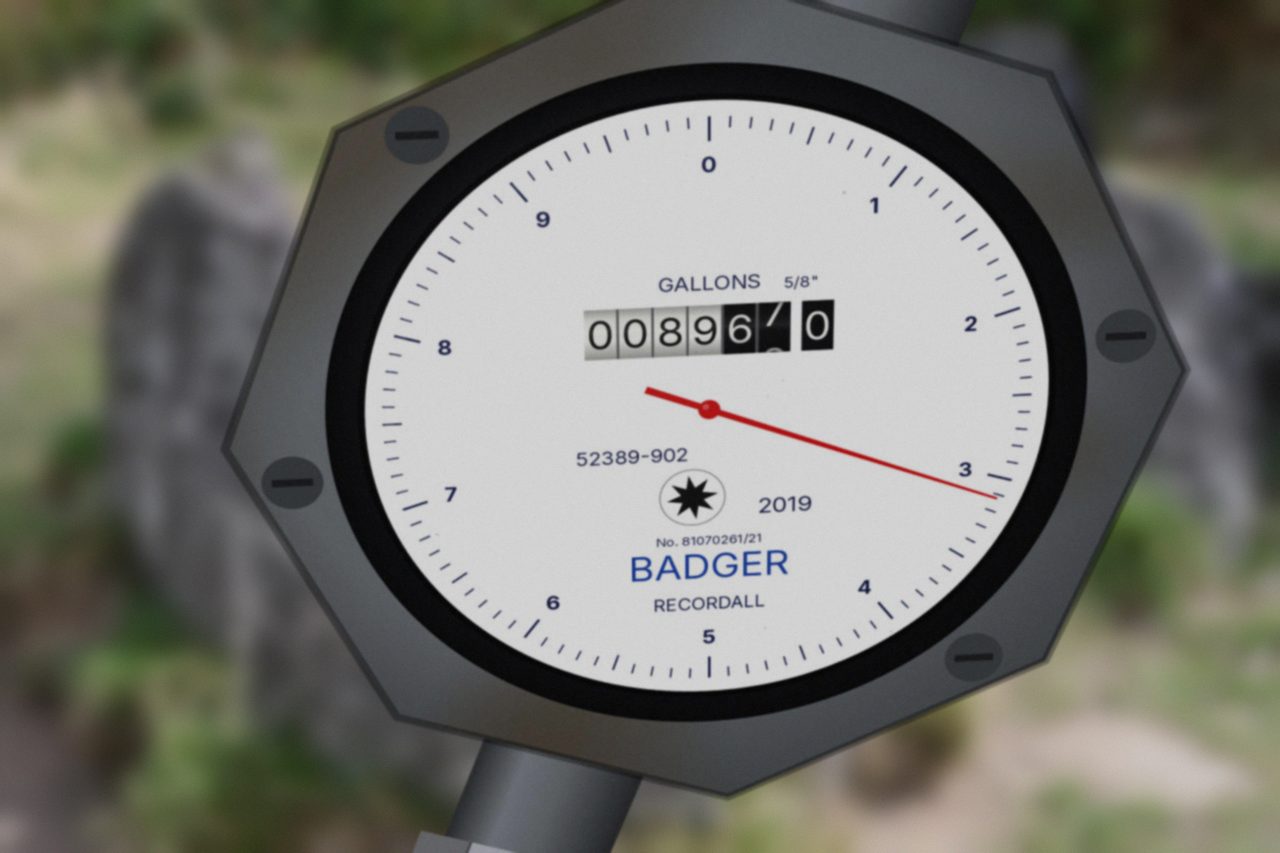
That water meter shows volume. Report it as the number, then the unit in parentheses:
89673.1 (gal)
